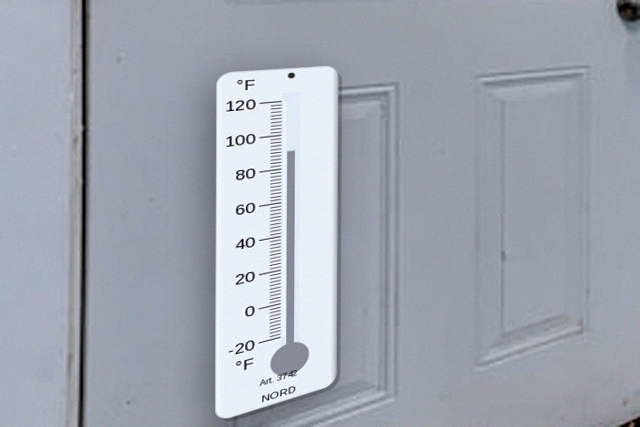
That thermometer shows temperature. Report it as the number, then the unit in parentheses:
90 (°F)
